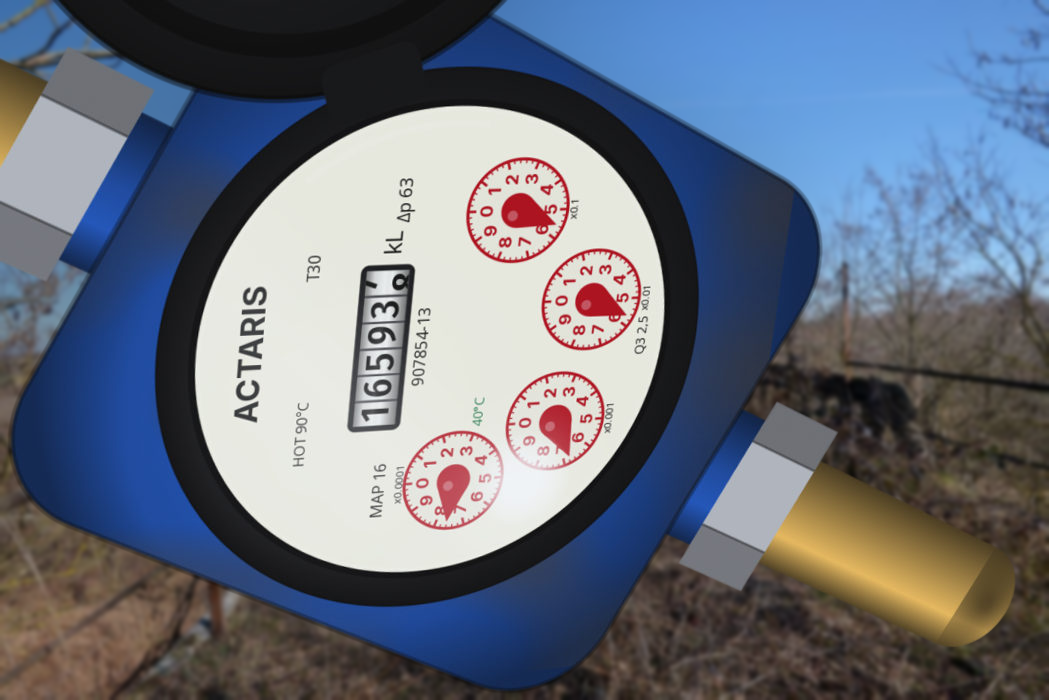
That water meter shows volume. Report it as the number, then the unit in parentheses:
165937.5567 (kL)
